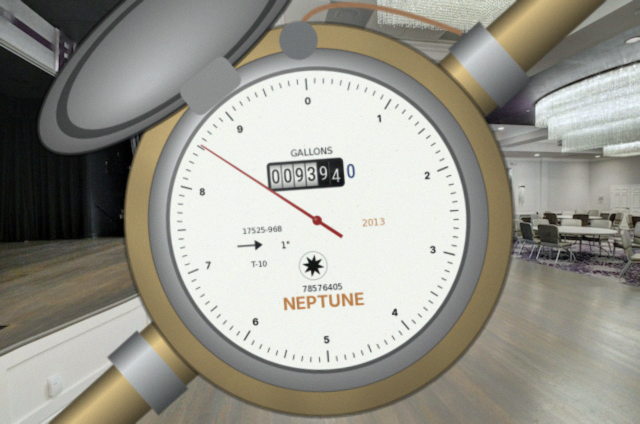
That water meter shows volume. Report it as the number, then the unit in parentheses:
93938.5 (gal)
